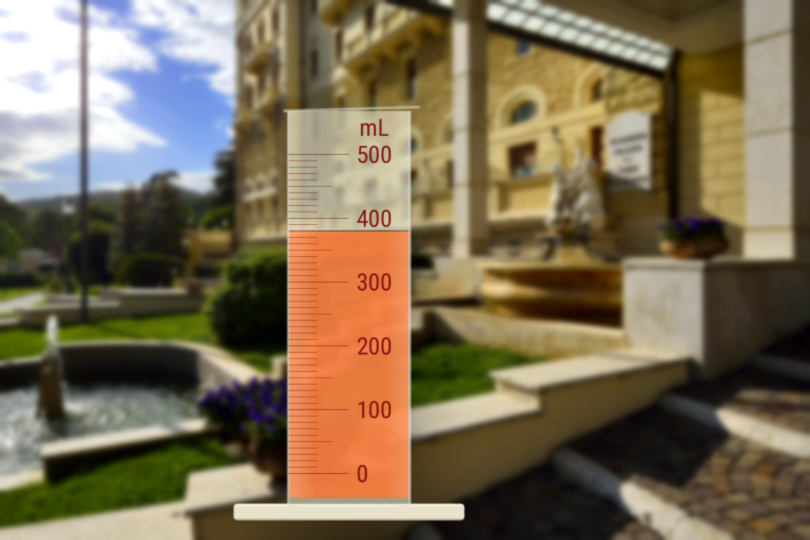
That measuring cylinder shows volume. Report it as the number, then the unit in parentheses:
380 (mL)
